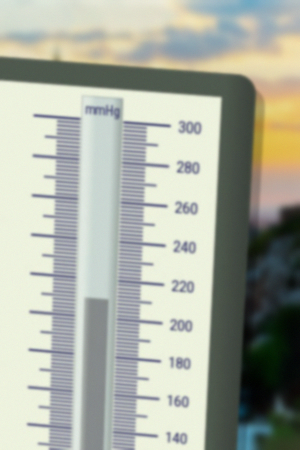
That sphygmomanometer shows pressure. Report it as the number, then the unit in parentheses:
210 (mmHg)
